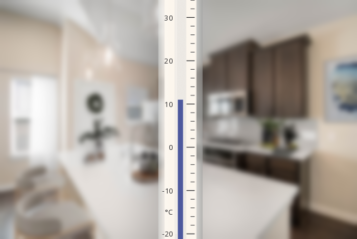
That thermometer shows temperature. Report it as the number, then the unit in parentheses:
11 (°C)
